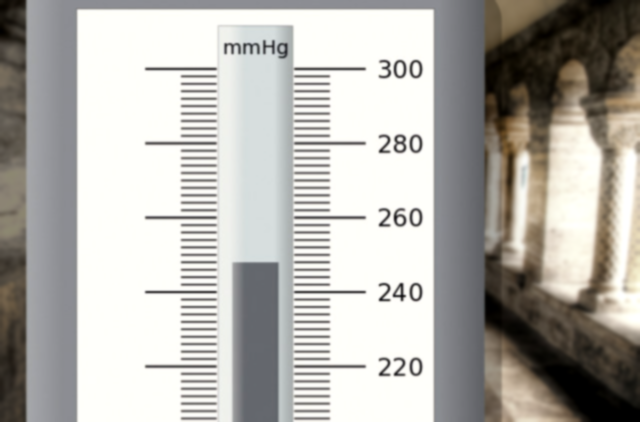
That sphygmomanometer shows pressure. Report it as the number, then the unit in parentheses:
248 (mmHg)
